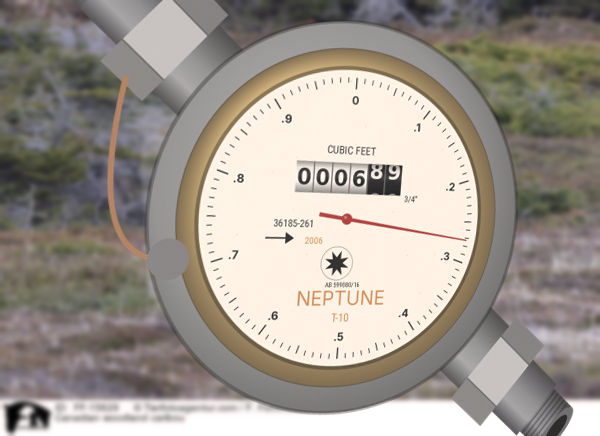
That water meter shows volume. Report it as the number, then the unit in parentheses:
689.27 (ft³)
